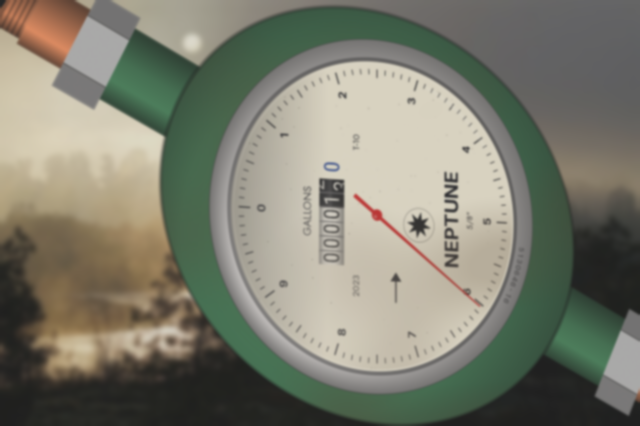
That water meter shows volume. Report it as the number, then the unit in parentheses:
126.0 (gal)
